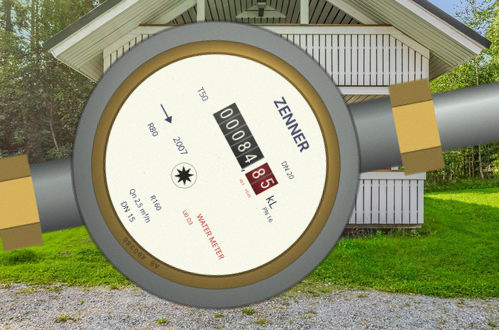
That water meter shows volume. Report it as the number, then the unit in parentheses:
84.85 (kL)
